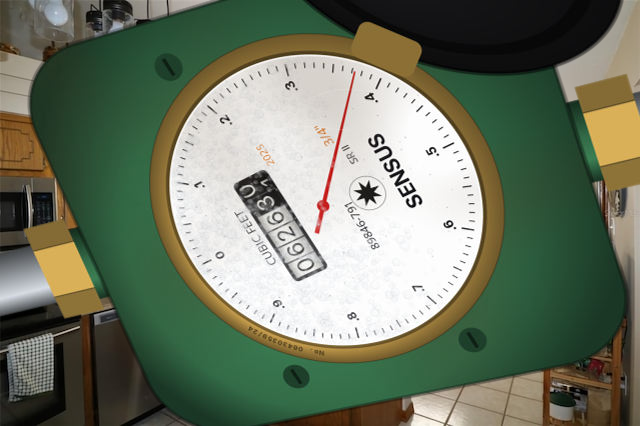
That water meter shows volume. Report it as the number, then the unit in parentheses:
62630.37 (ft³)
